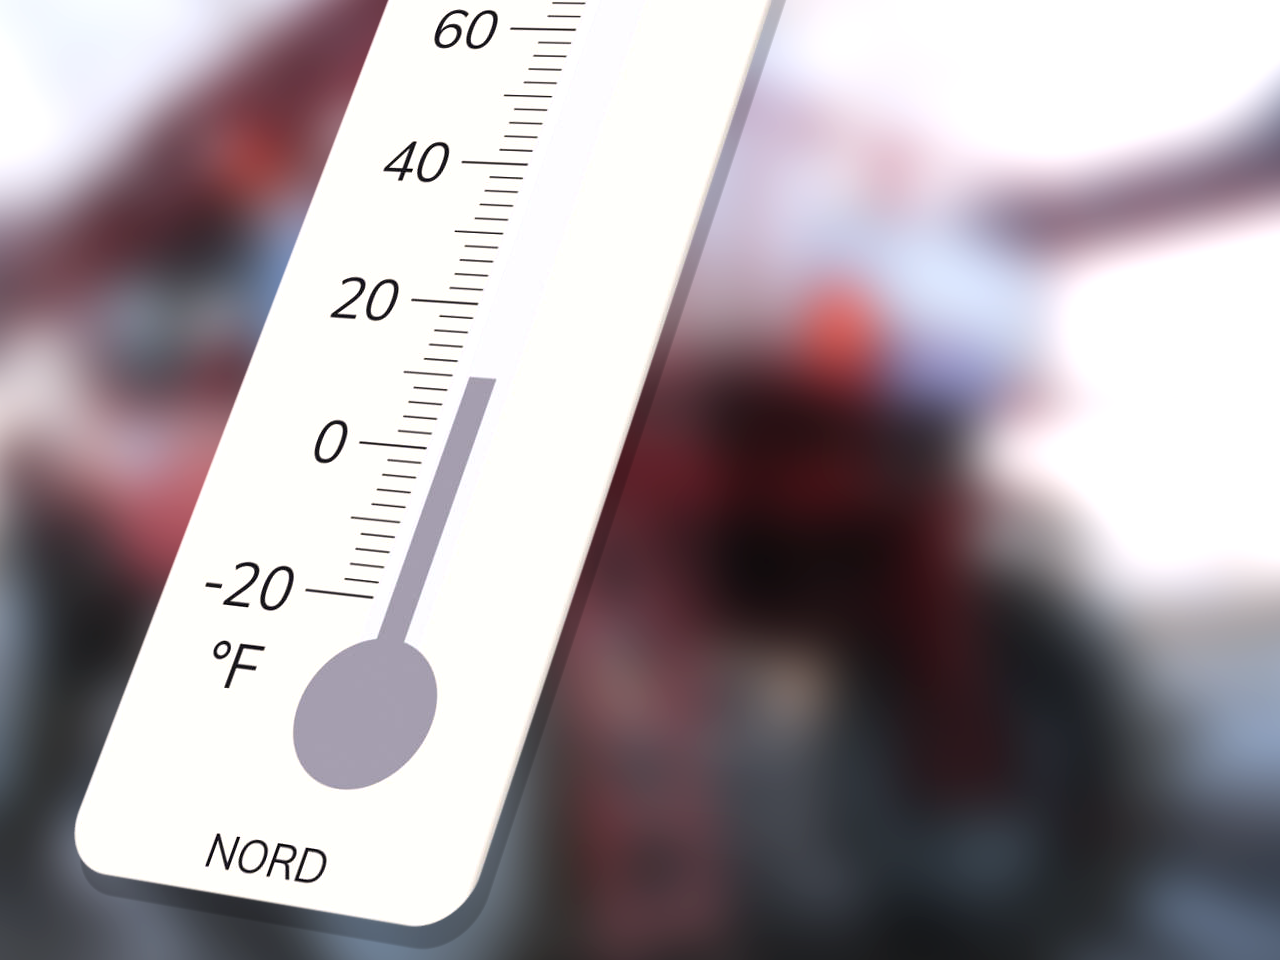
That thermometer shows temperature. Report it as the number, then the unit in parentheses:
10 (°F)
